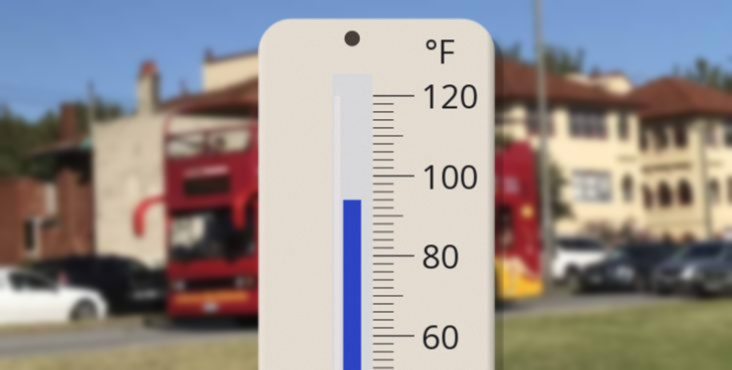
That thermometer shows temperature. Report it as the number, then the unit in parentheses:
94 (°F)
